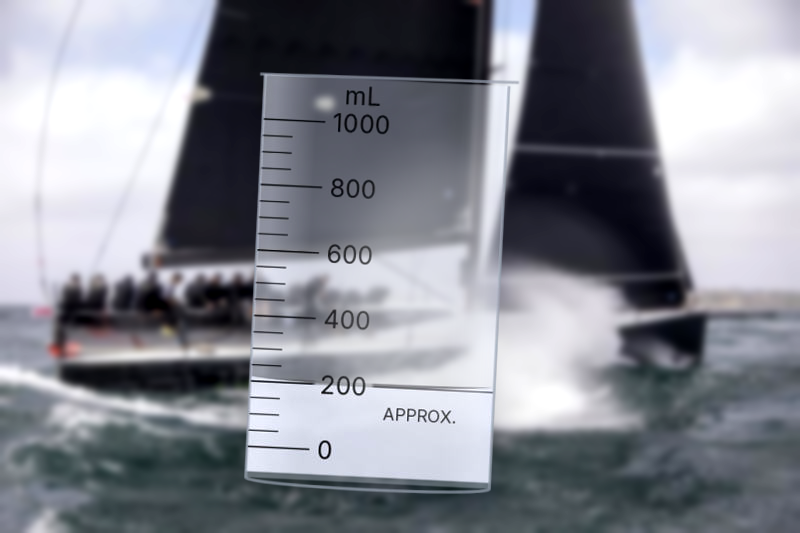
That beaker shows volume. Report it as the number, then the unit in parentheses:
200 (mL)
